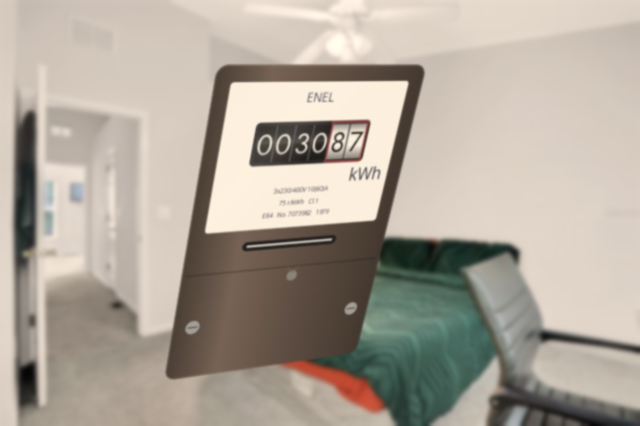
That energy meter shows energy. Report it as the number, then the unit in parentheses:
30.87 (kWh)
